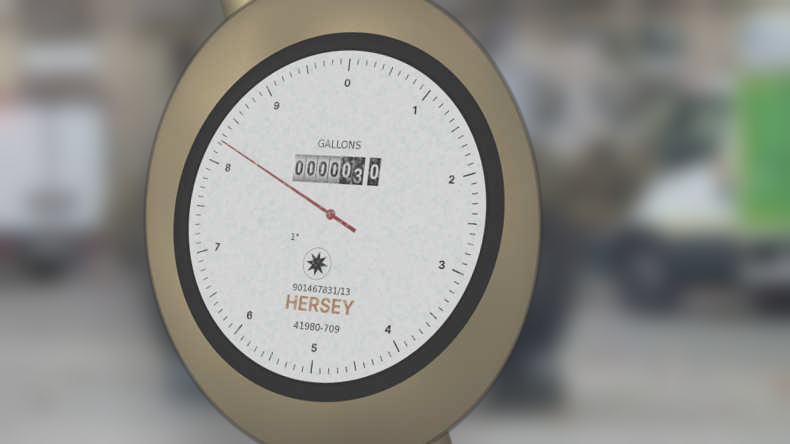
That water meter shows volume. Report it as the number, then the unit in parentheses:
28.2 (gal)
